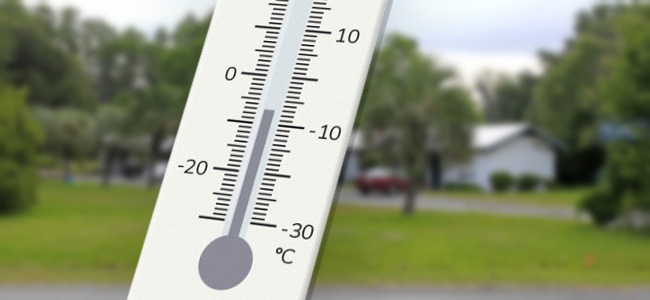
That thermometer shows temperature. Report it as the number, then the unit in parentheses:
-7 (°C)
